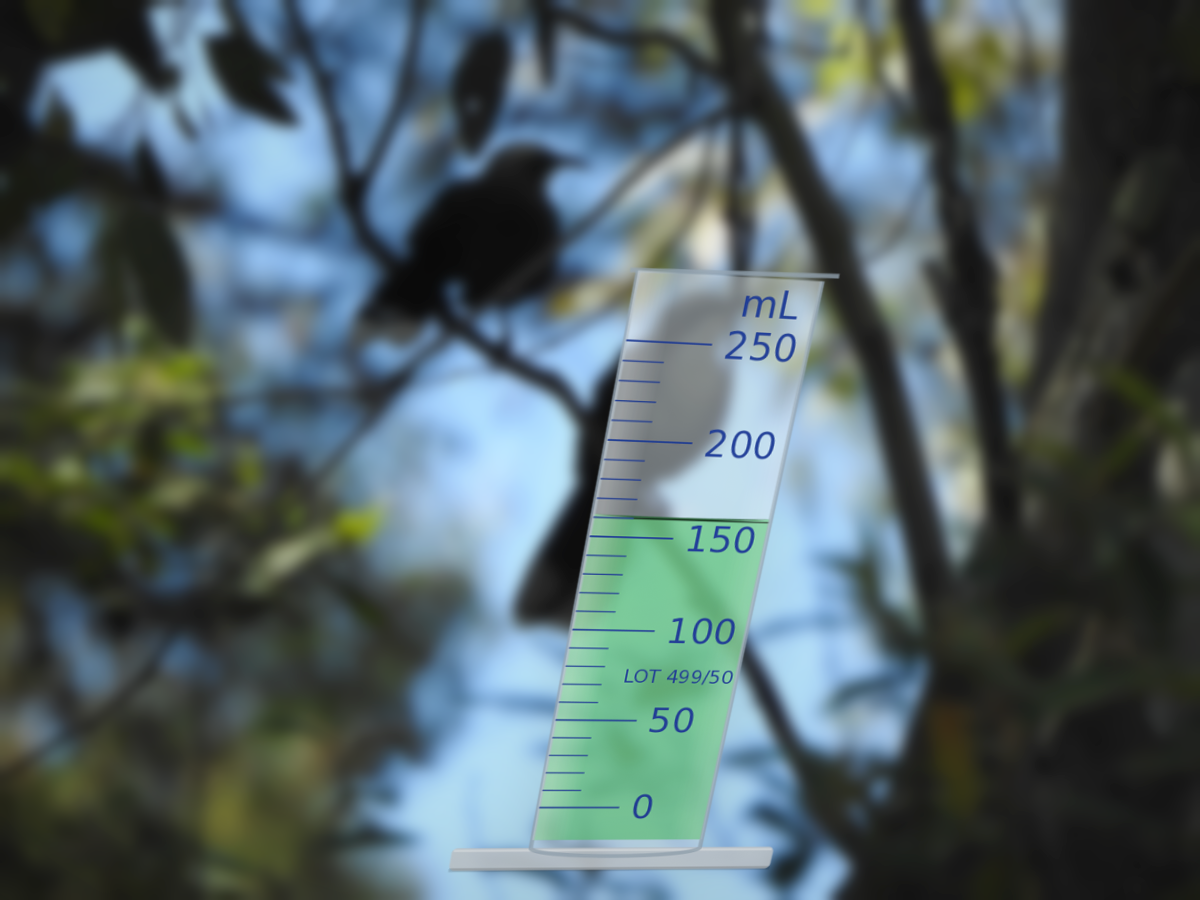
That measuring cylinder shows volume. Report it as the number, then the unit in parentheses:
160 (mL)
